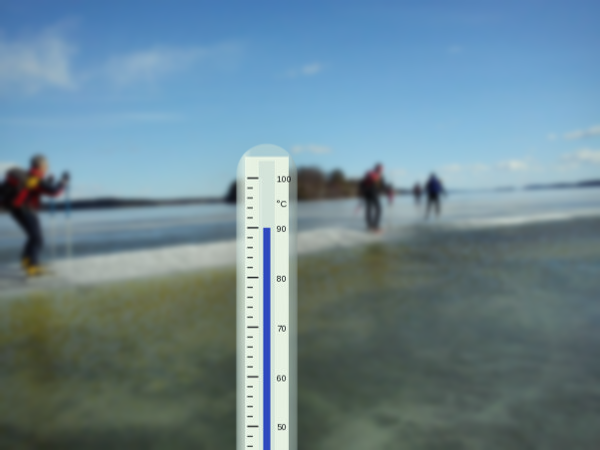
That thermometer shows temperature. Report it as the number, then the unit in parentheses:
90 (°C)
